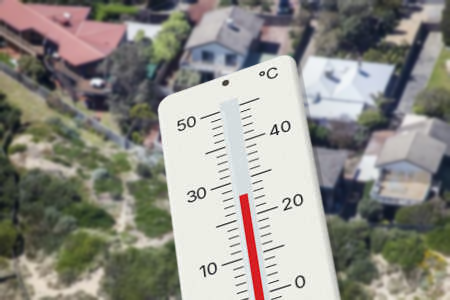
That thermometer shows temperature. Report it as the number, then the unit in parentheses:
26 (°C)
